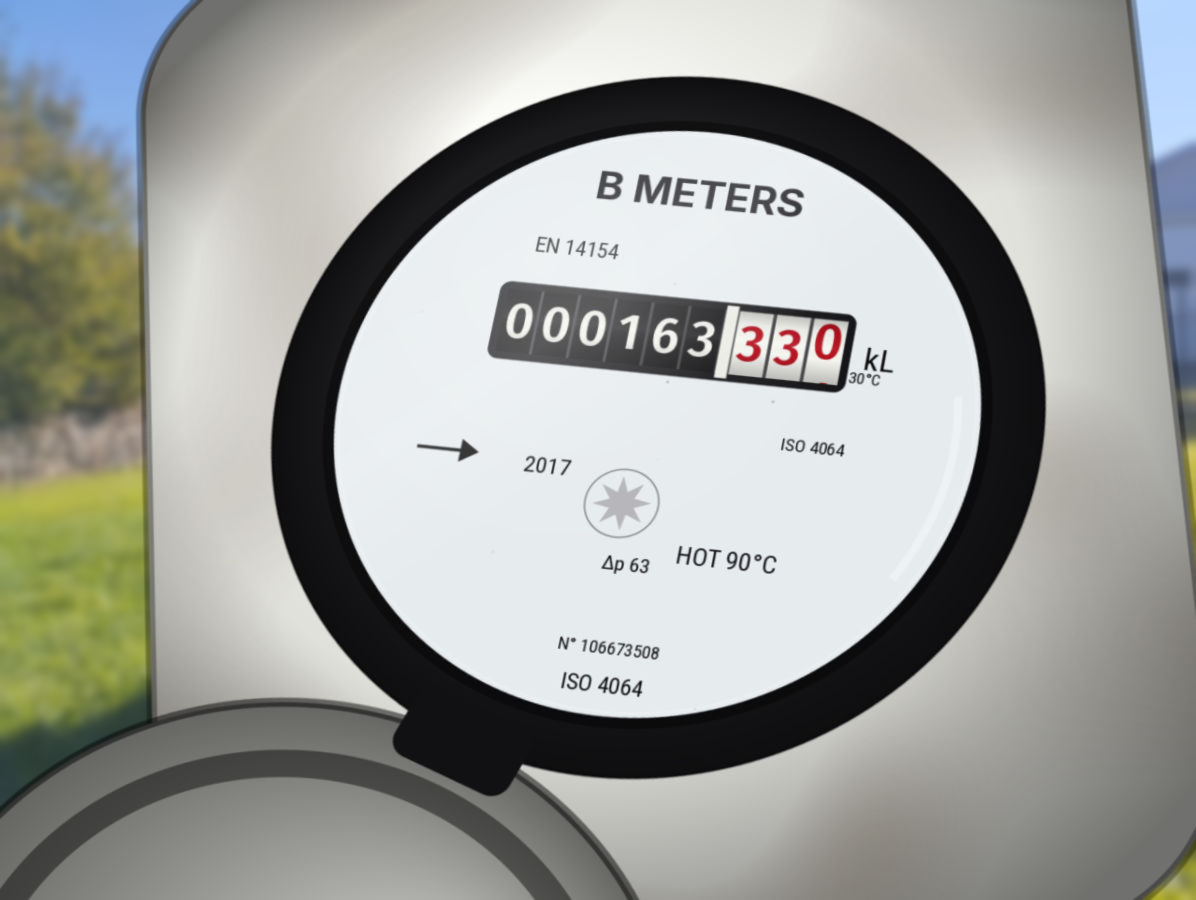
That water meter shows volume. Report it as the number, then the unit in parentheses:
163.330 (kL)
